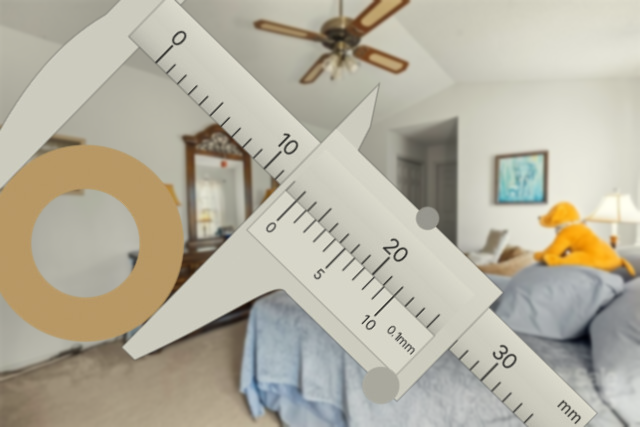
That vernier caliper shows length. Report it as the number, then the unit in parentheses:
13.0 (mm)
